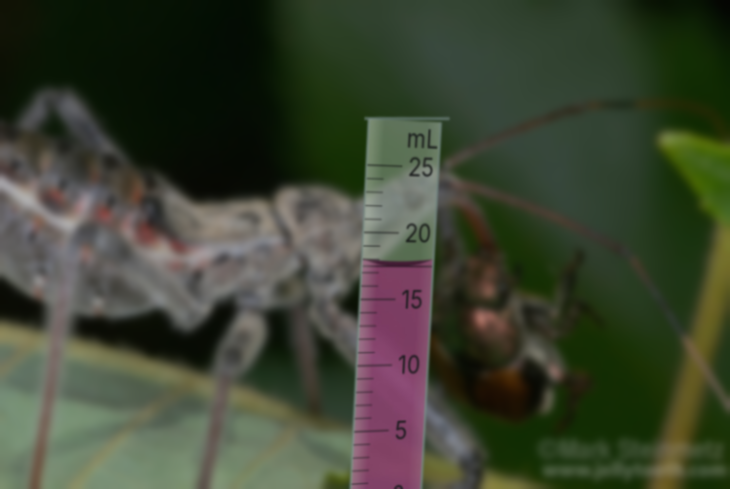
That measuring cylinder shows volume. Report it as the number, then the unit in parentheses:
17.5 (mL)
